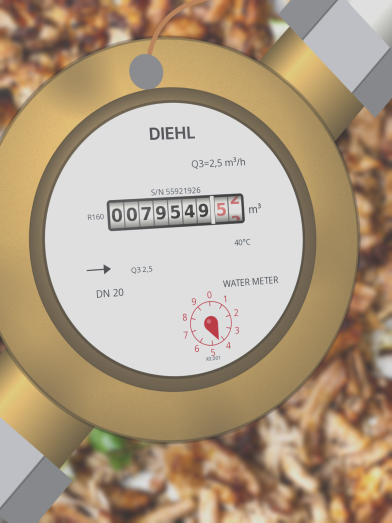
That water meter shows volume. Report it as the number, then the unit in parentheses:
79549.524 (m³)
